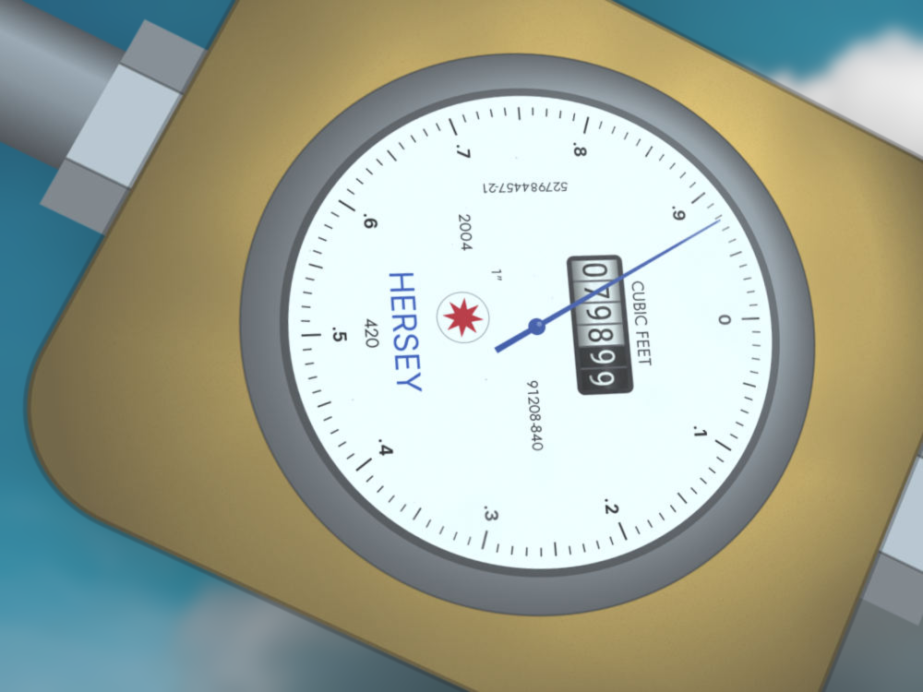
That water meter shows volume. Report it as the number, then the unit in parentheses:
79898.92 (ft³)
